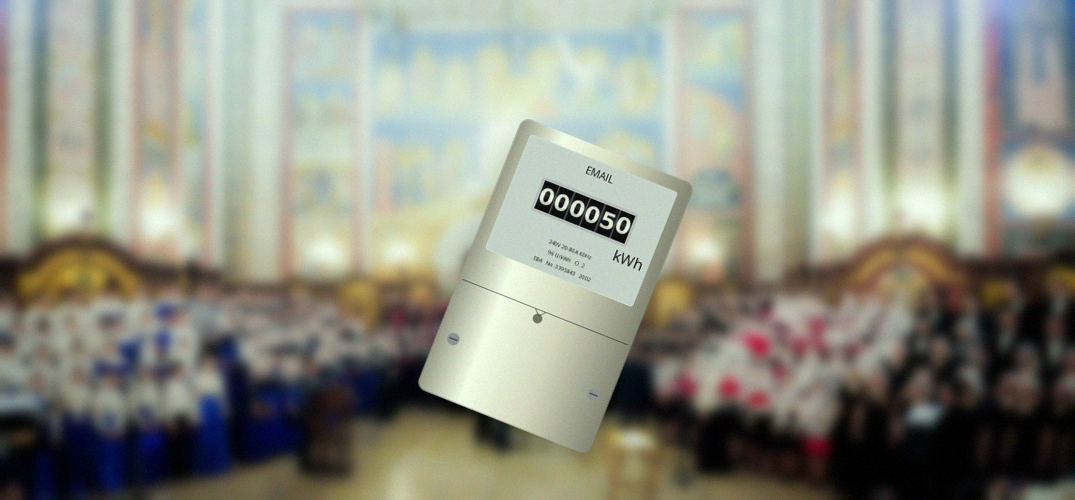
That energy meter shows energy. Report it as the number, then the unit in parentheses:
50 (kWh)
